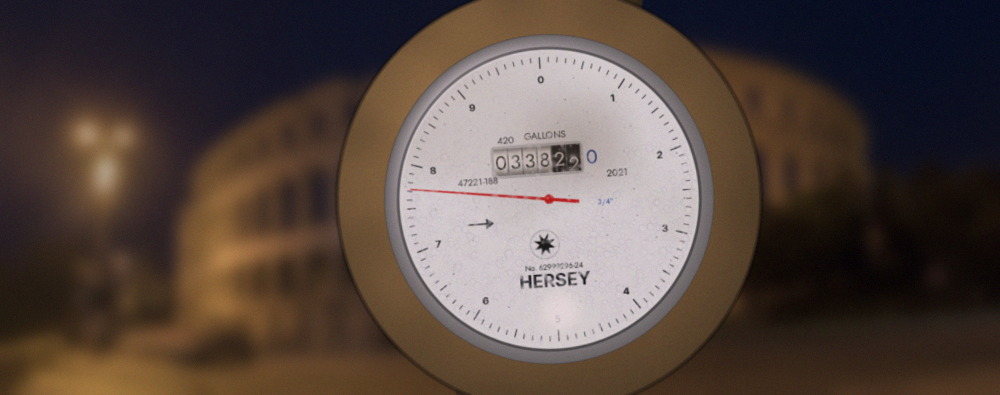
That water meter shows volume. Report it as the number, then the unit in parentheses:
338217.7 (gal)
